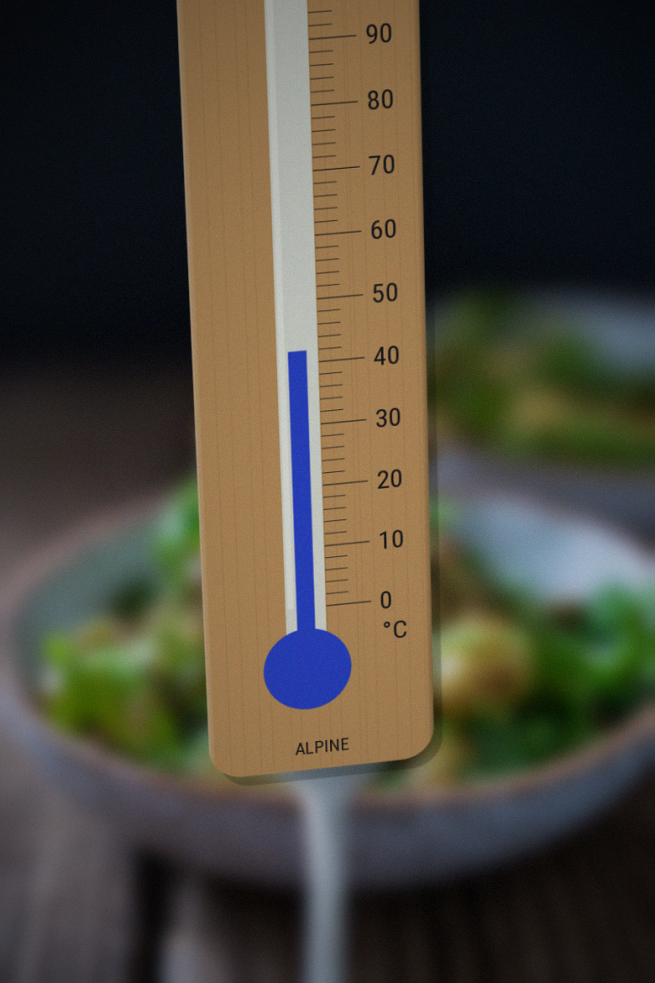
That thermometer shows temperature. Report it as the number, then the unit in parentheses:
42 (°C)
